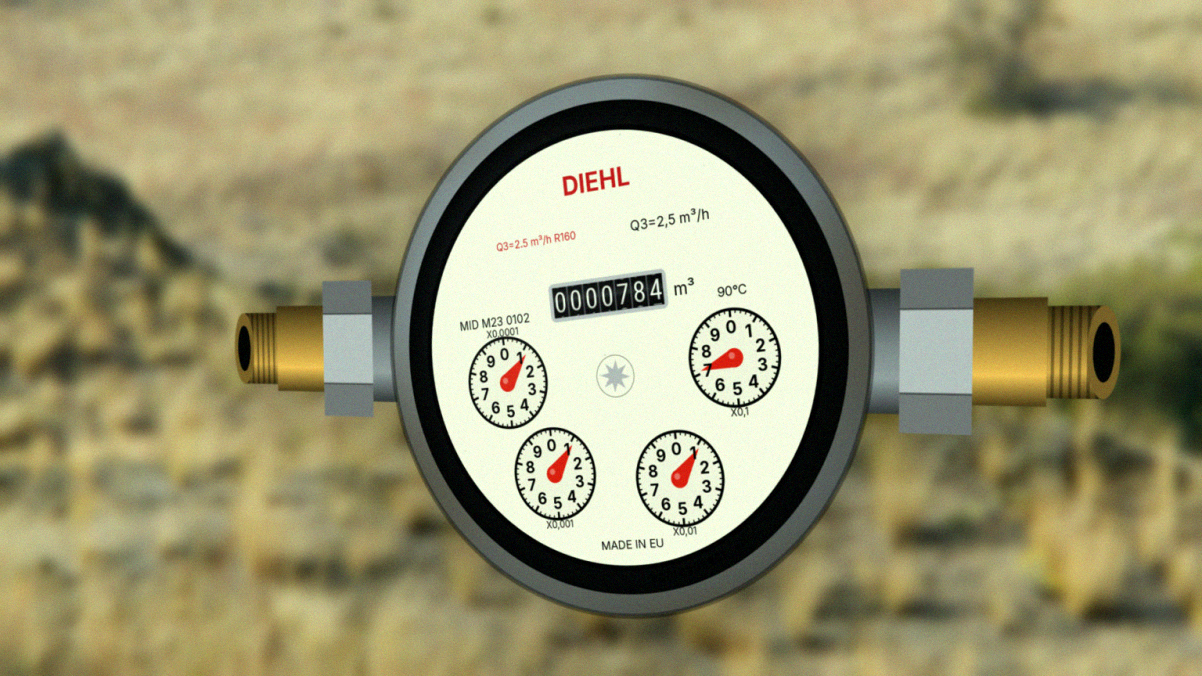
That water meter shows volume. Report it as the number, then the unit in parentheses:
784.7111 (m³)
